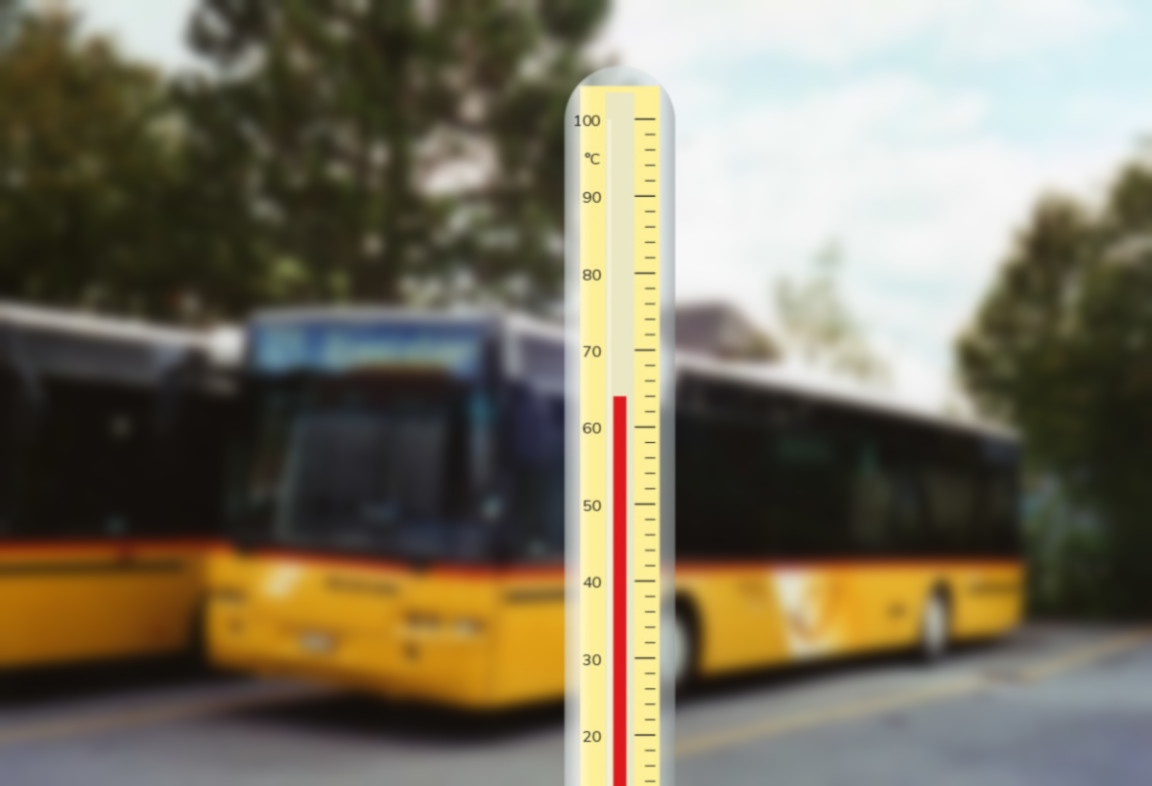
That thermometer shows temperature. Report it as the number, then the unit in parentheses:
64 (°C)
